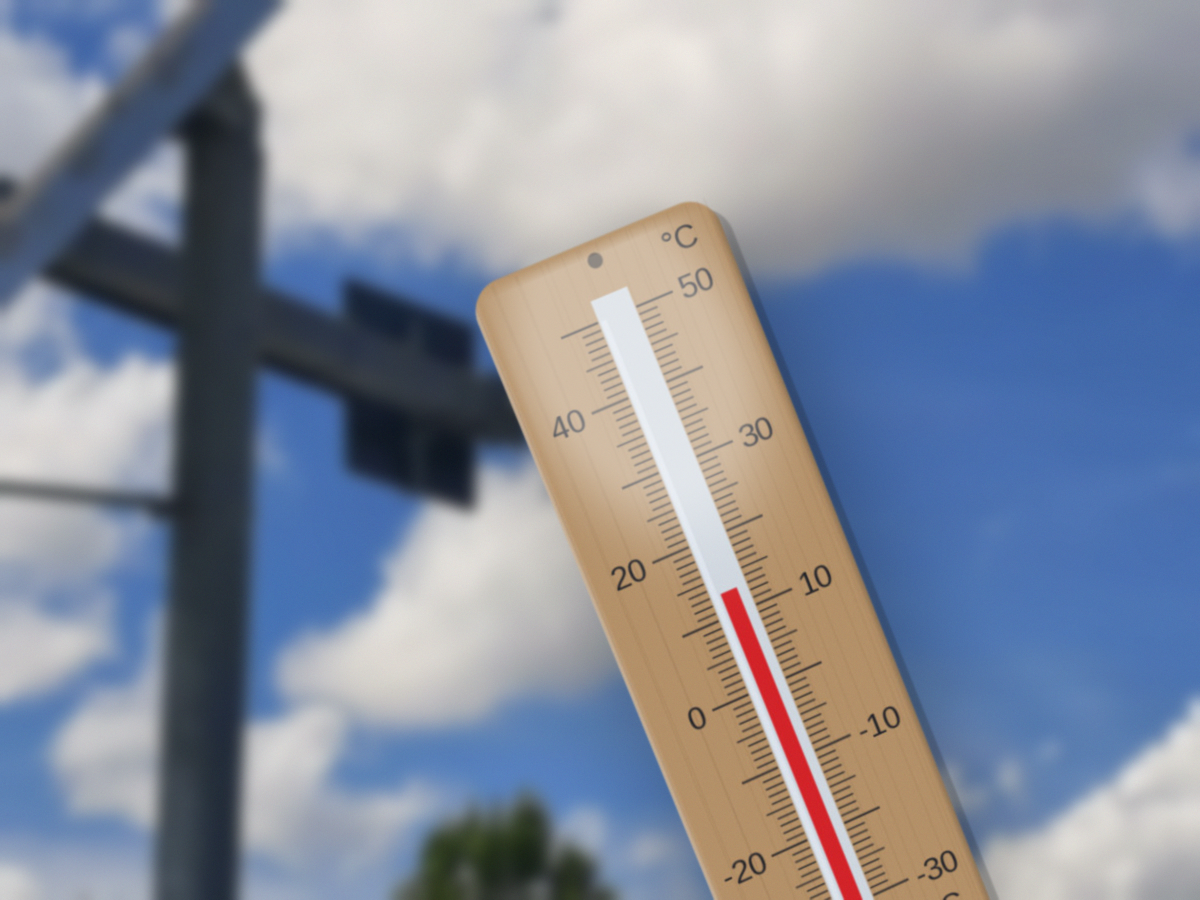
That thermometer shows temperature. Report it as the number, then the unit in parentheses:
13 (°C)
